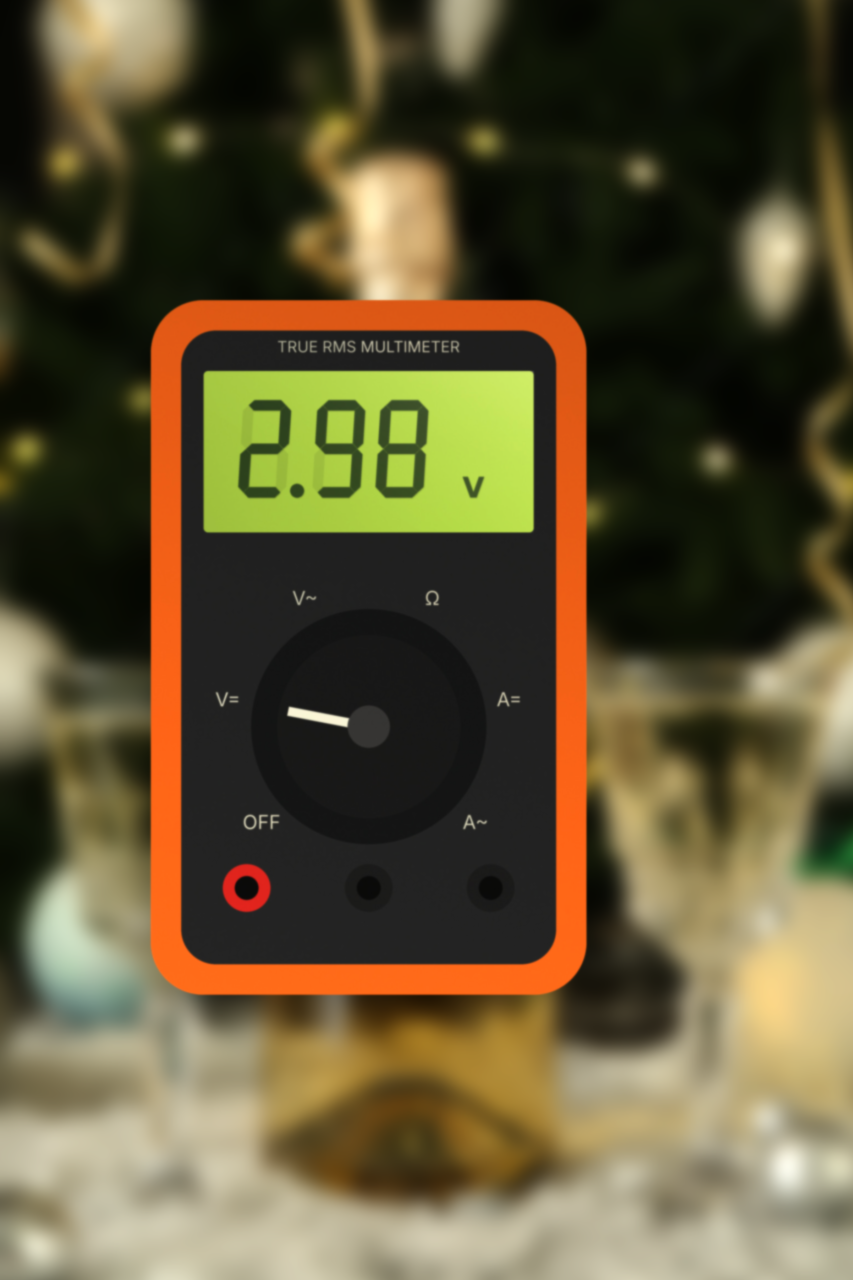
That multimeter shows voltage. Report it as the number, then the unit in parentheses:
2.98 (V)
